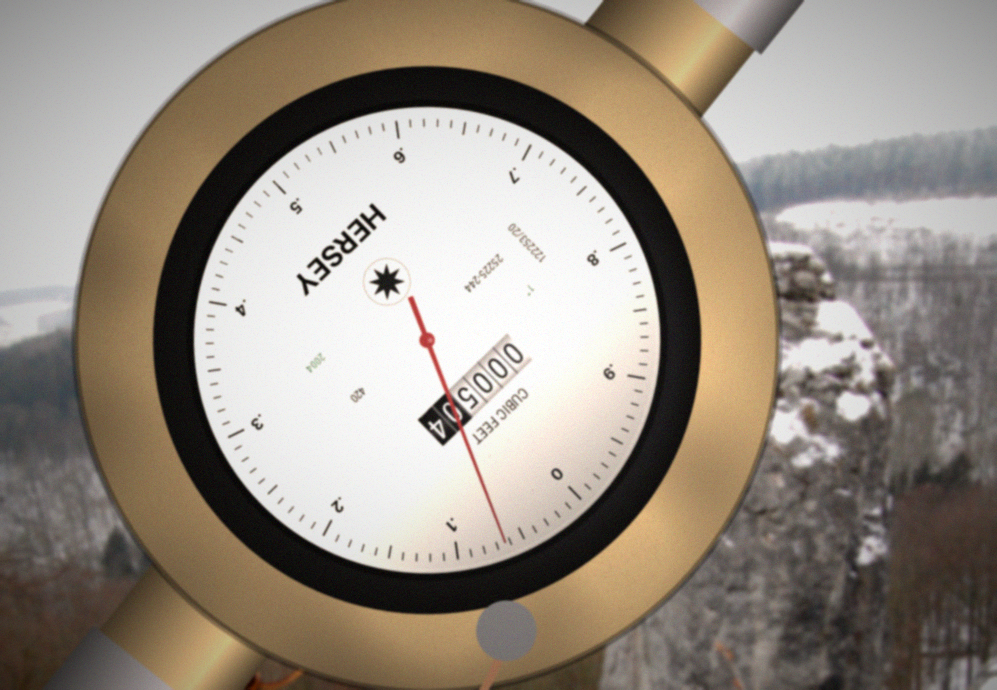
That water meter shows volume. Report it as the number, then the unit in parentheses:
504.06 (ft³)
